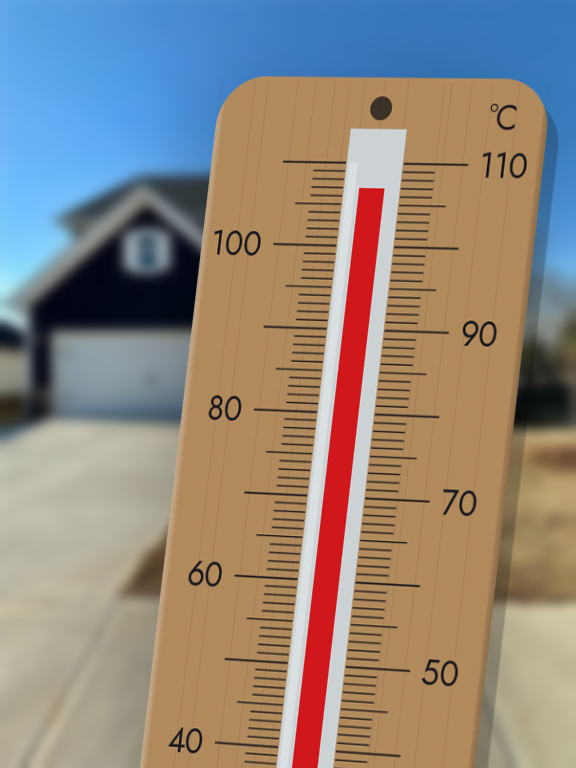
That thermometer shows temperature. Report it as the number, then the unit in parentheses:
107 (°C)
